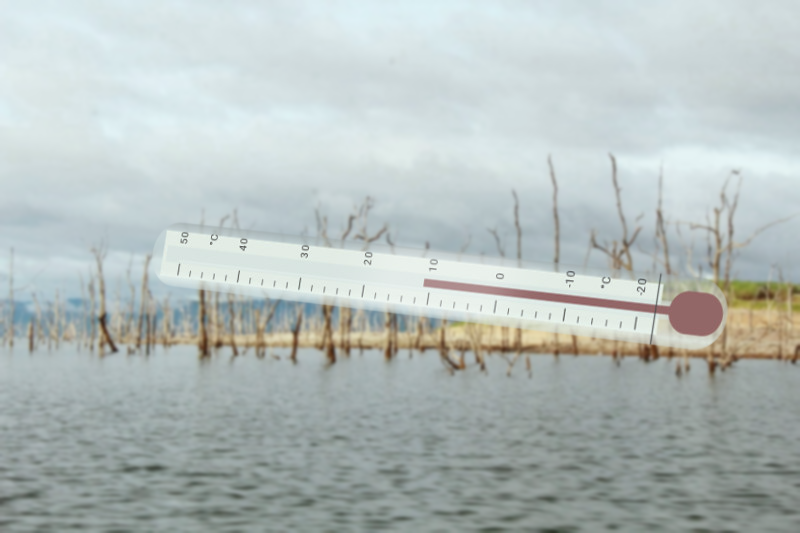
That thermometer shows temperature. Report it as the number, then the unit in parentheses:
11 (°C)
